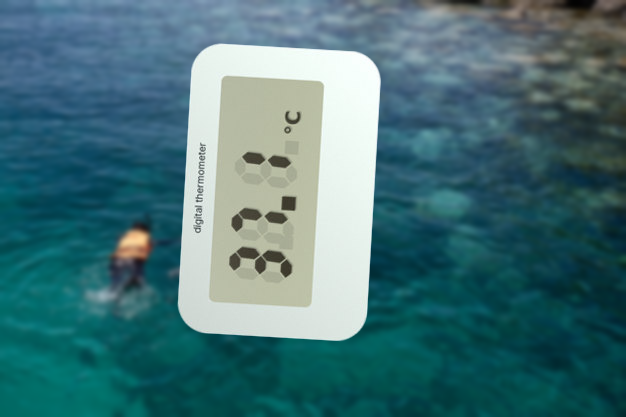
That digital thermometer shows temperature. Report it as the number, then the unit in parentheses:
37.1 (°C)
